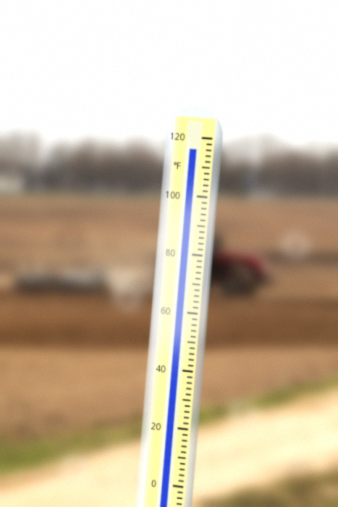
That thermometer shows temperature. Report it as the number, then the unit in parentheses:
116 (°F)
